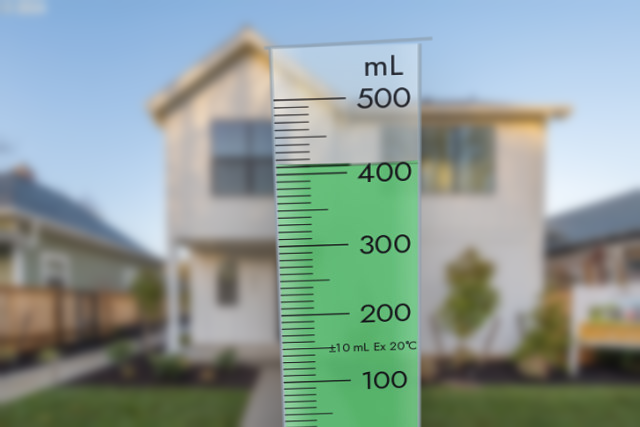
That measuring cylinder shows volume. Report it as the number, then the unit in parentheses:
410 (mL)
